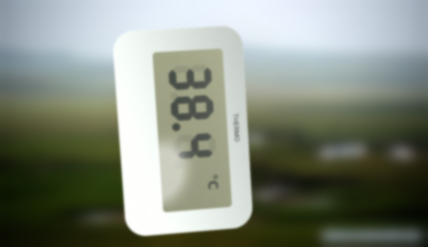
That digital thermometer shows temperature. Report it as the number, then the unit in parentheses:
38.4 (°C)
